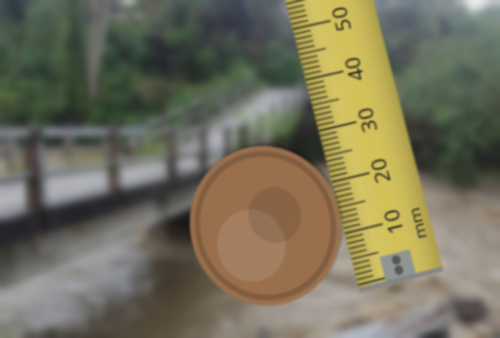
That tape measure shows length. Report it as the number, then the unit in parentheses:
30 (mm)
